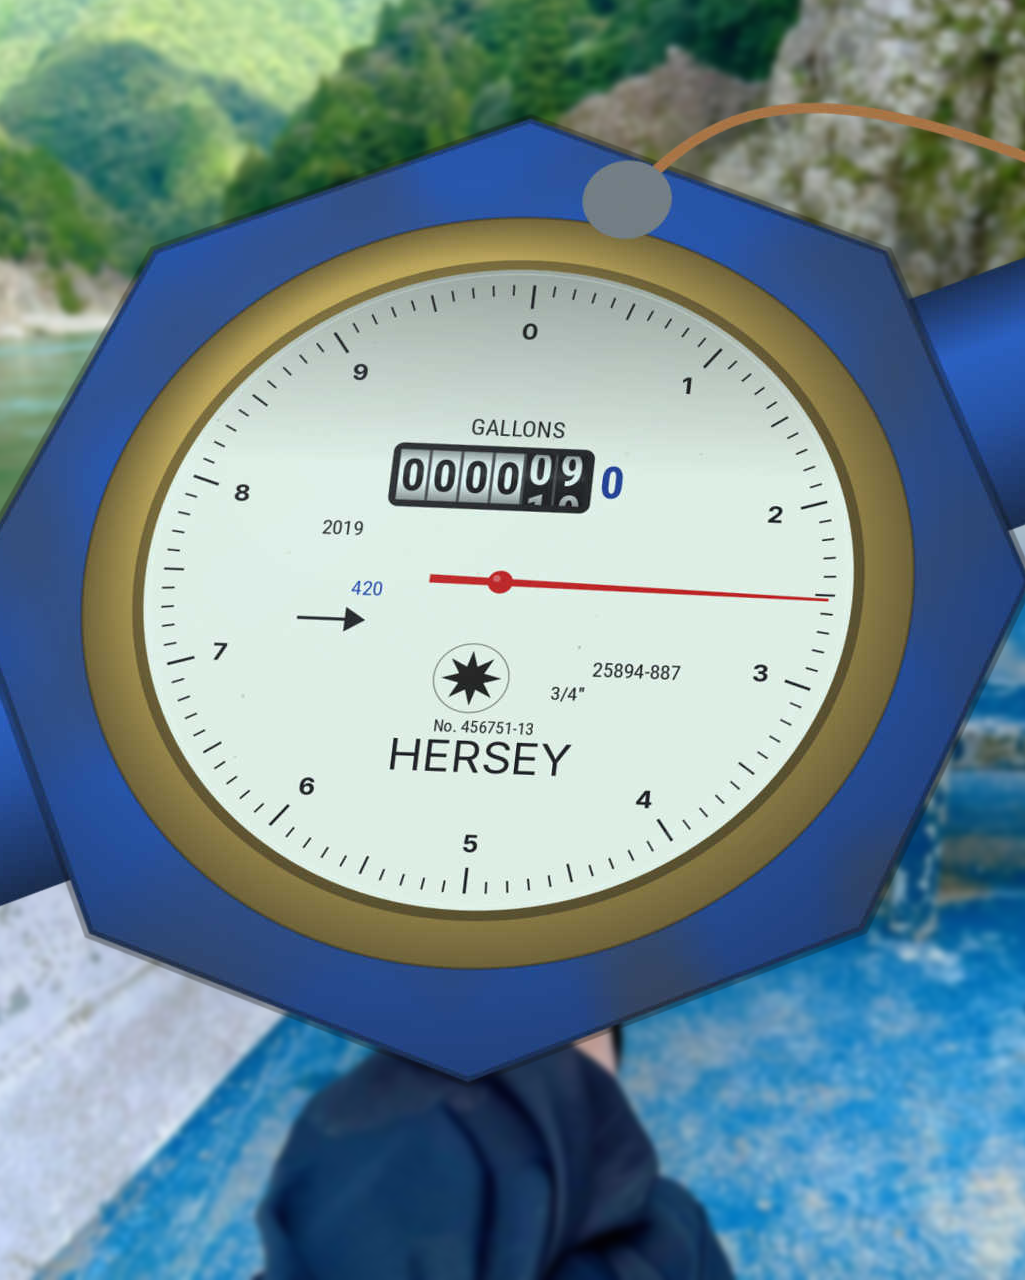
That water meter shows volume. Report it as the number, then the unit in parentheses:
92.5 (gal)
